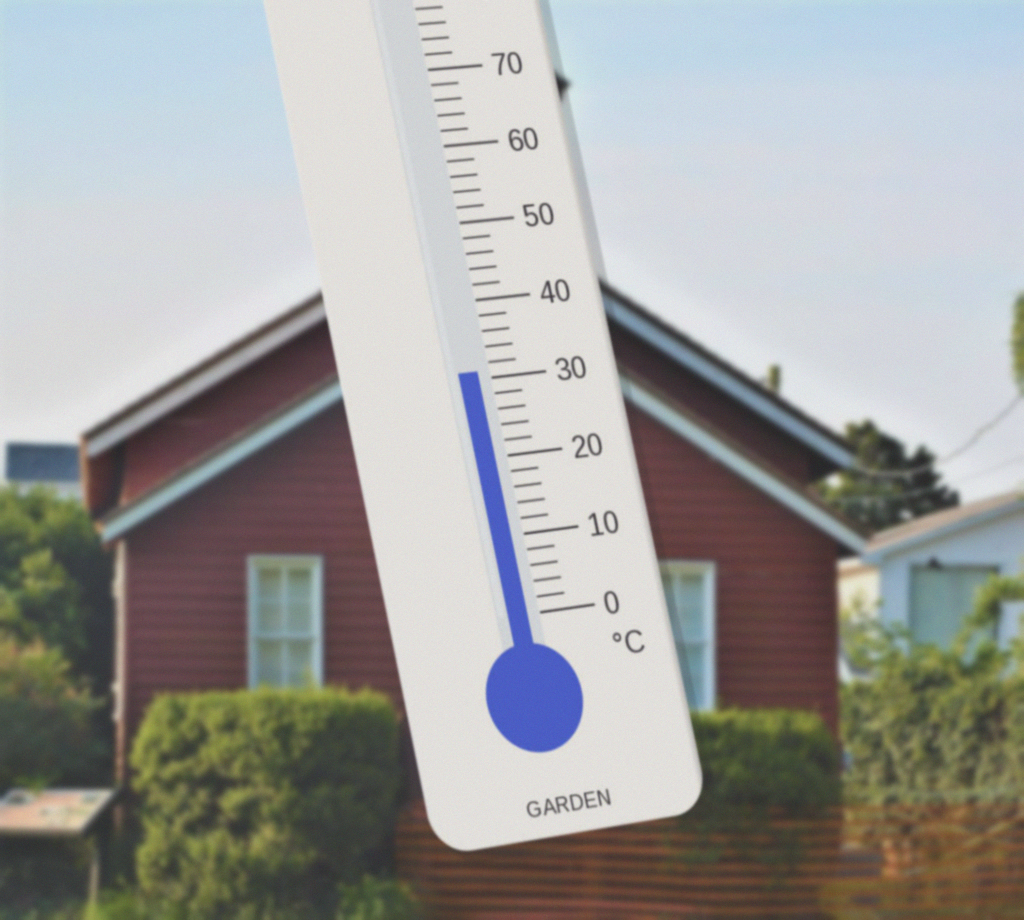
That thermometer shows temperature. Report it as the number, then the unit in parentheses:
31 (°C)
